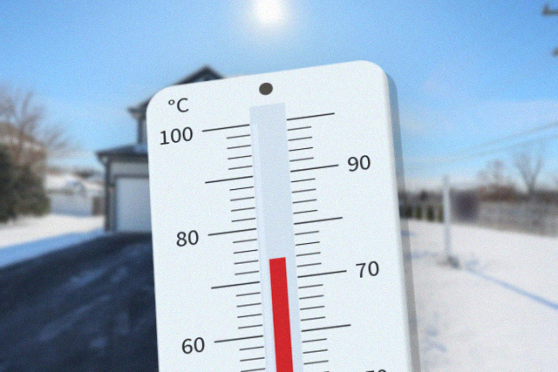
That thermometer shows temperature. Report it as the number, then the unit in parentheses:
74 (°C)
